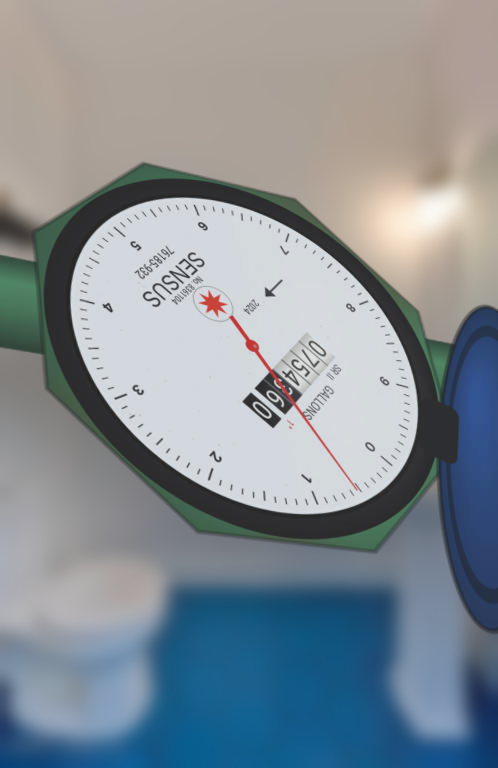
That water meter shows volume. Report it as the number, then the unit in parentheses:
754360.5 (gal)
